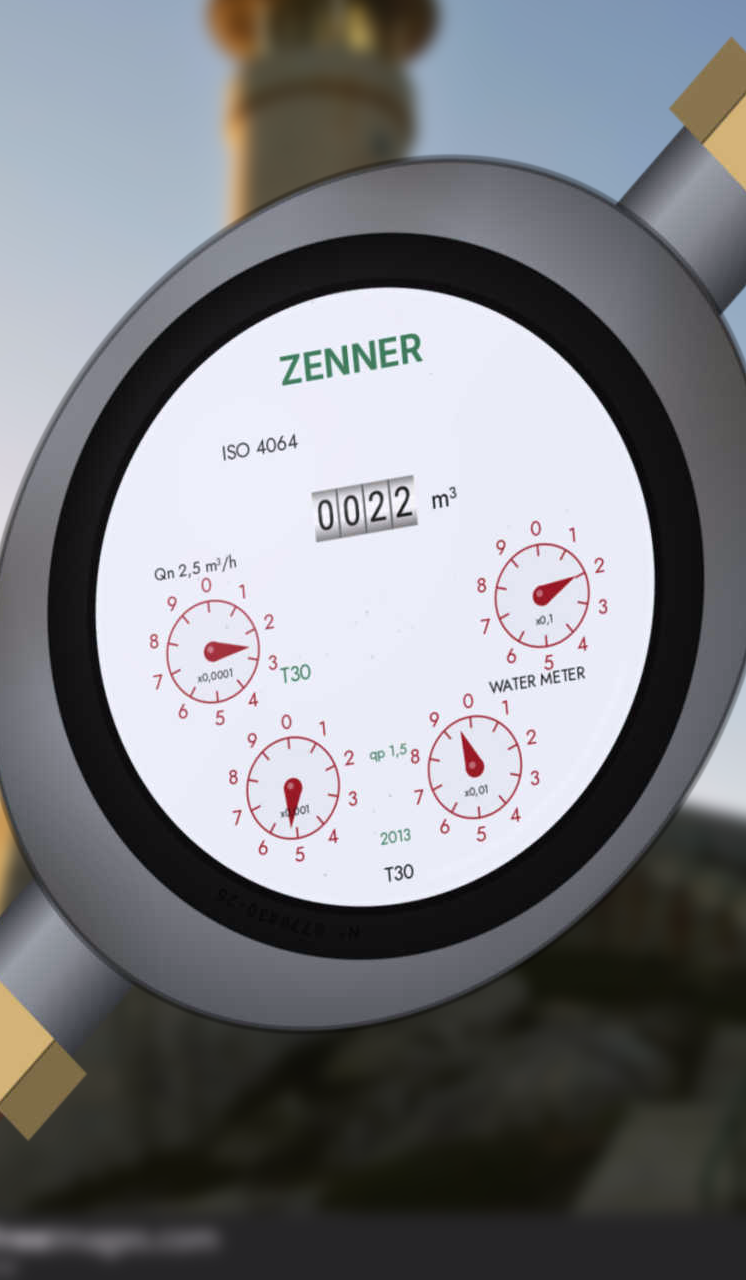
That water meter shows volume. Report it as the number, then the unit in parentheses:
22.1952 (m³)
